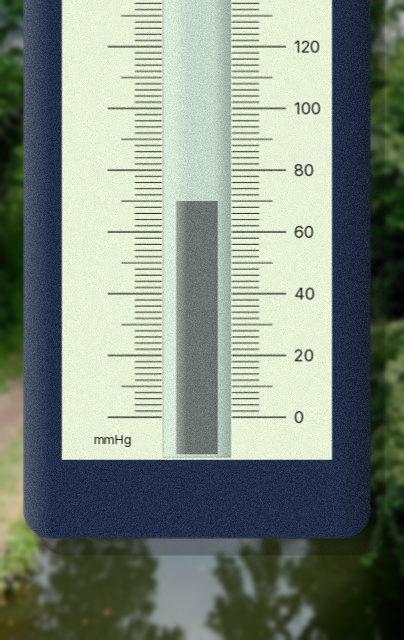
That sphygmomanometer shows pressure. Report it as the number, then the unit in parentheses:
70 (mmHg)
